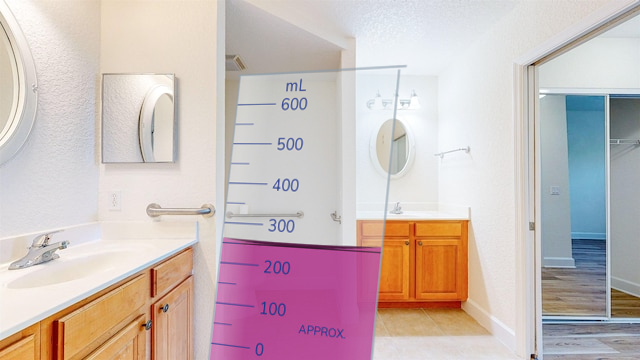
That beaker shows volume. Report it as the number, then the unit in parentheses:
250 (mL)
